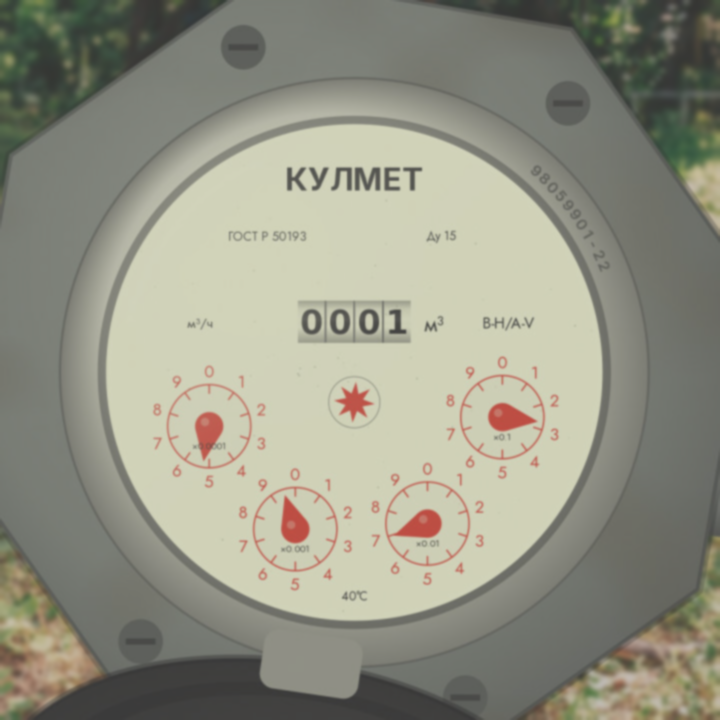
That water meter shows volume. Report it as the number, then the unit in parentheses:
1.2695 (m³)
